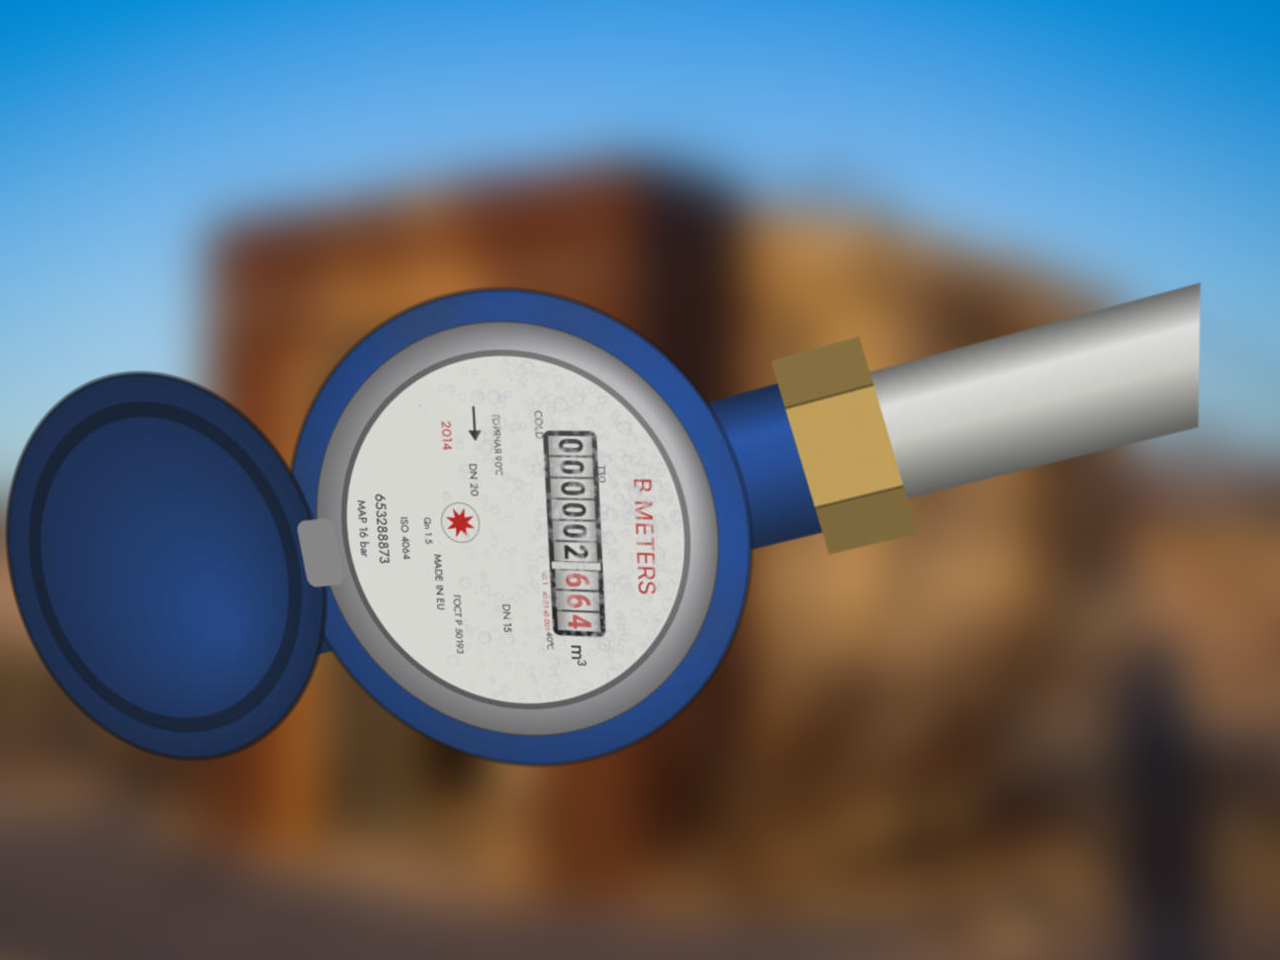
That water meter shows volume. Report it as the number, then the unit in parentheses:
2.664 (m³)
